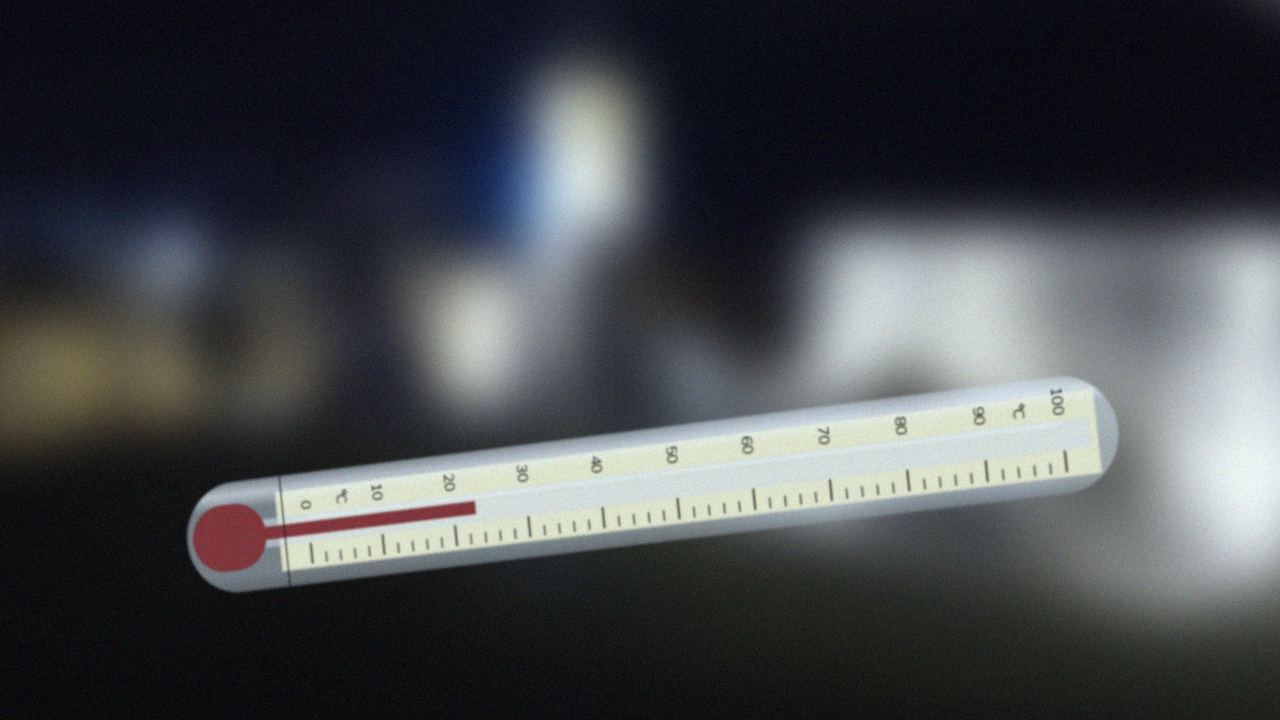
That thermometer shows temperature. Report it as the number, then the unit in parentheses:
23 (°C)
